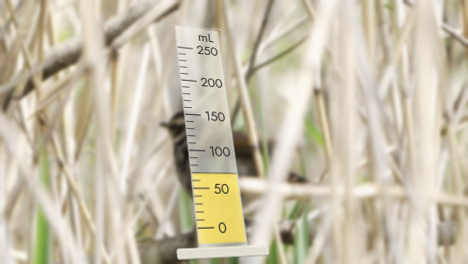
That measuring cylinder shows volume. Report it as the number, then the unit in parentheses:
70 (mL)
